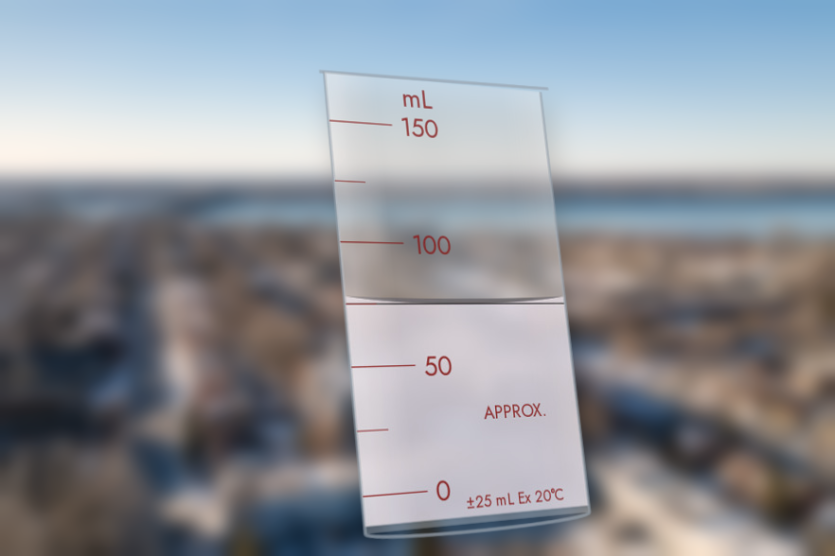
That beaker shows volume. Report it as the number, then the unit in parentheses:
75 (mL)
